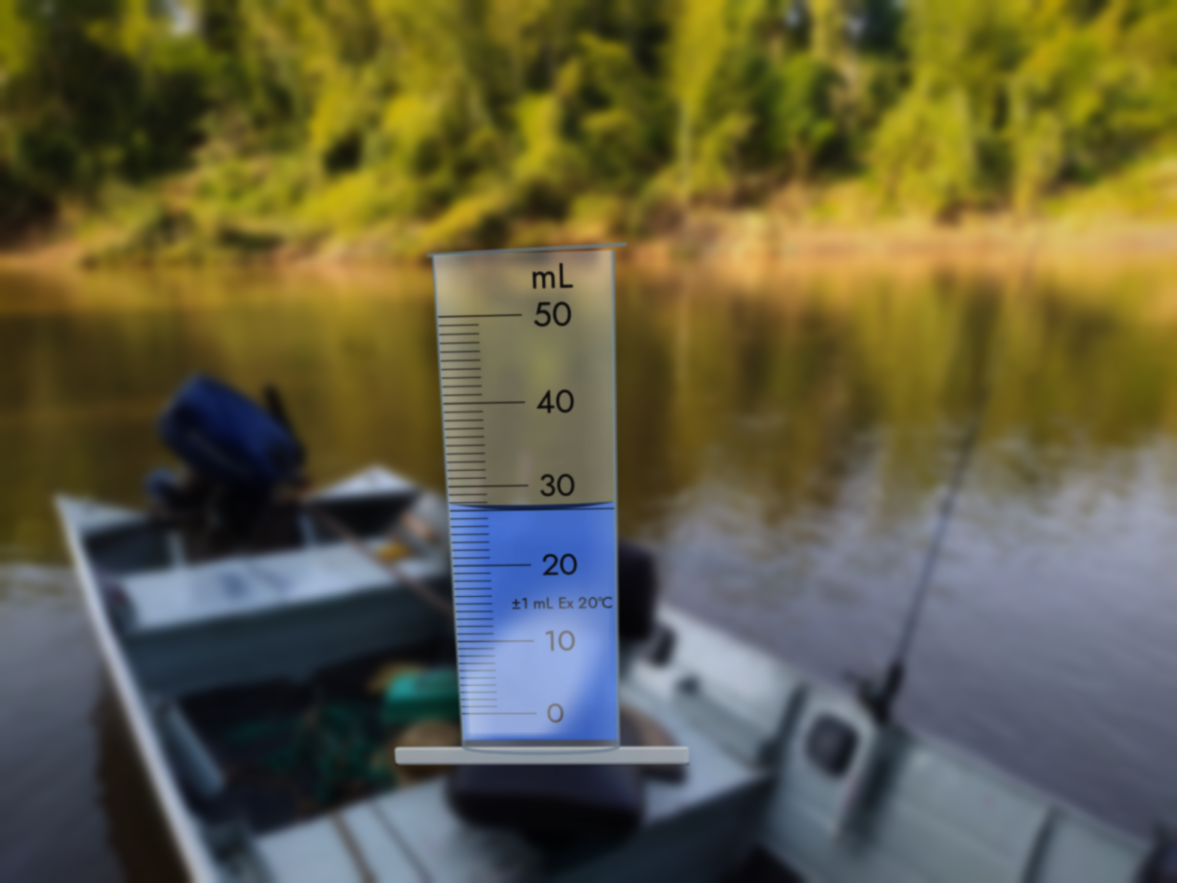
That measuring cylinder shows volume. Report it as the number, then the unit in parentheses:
27 (mL)
